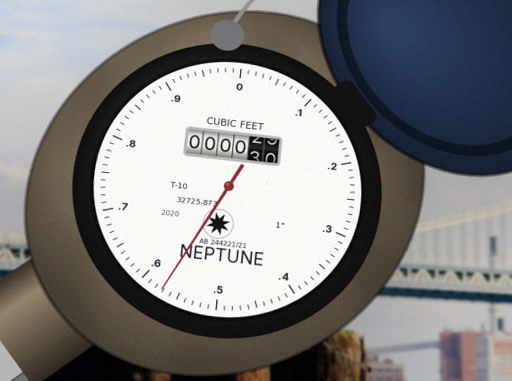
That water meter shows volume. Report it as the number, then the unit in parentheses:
29.57 (ft³)
